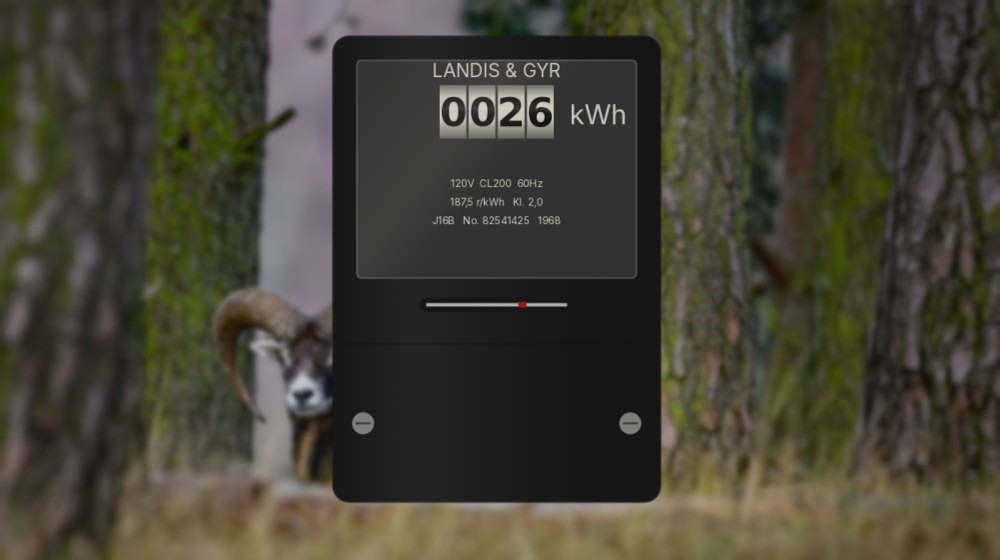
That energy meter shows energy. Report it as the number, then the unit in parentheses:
26 (kWh)
